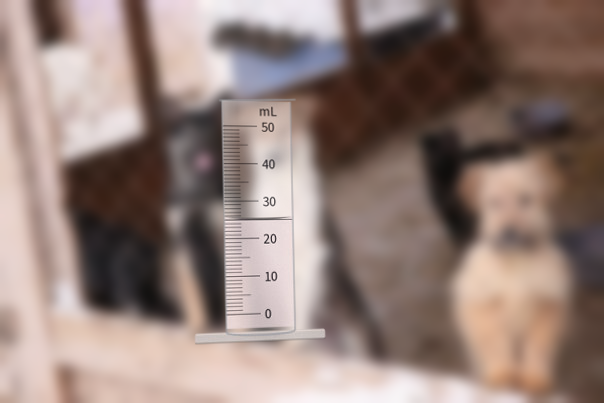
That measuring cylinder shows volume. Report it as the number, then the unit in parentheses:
25 (mL)
